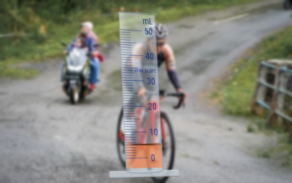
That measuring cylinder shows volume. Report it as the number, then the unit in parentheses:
5 (mL)
